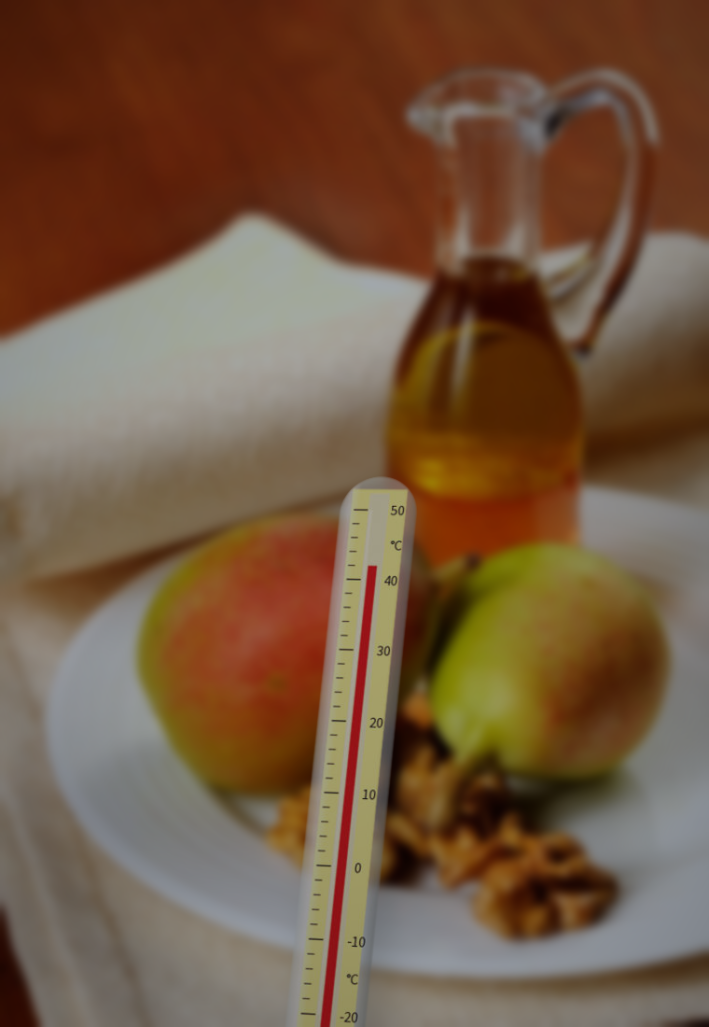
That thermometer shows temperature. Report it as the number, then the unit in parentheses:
42 (°C)
